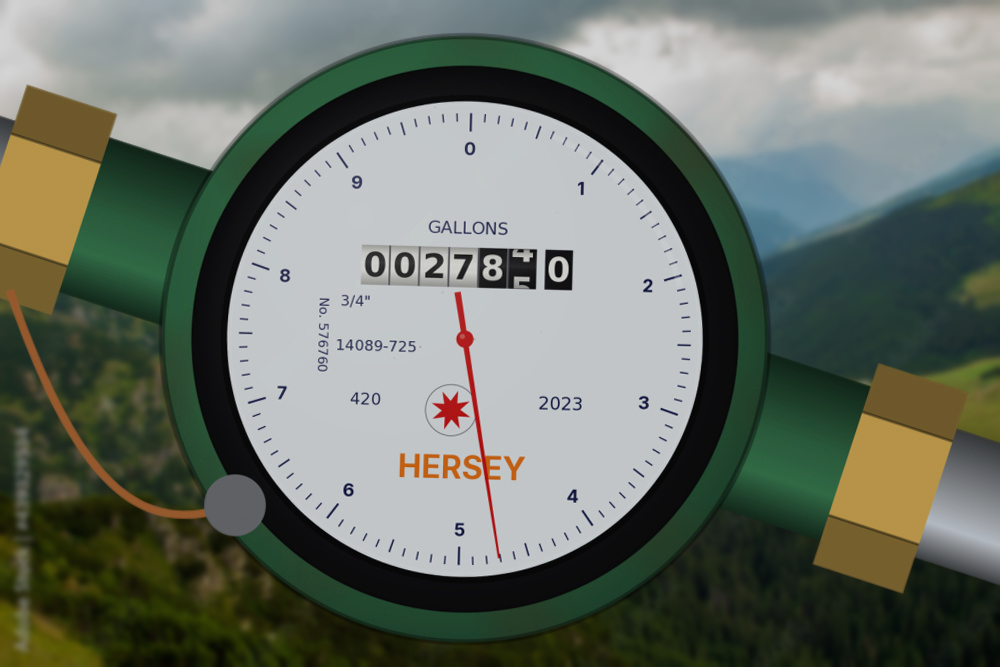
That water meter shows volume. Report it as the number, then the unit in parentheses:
27844.7 (gal)
